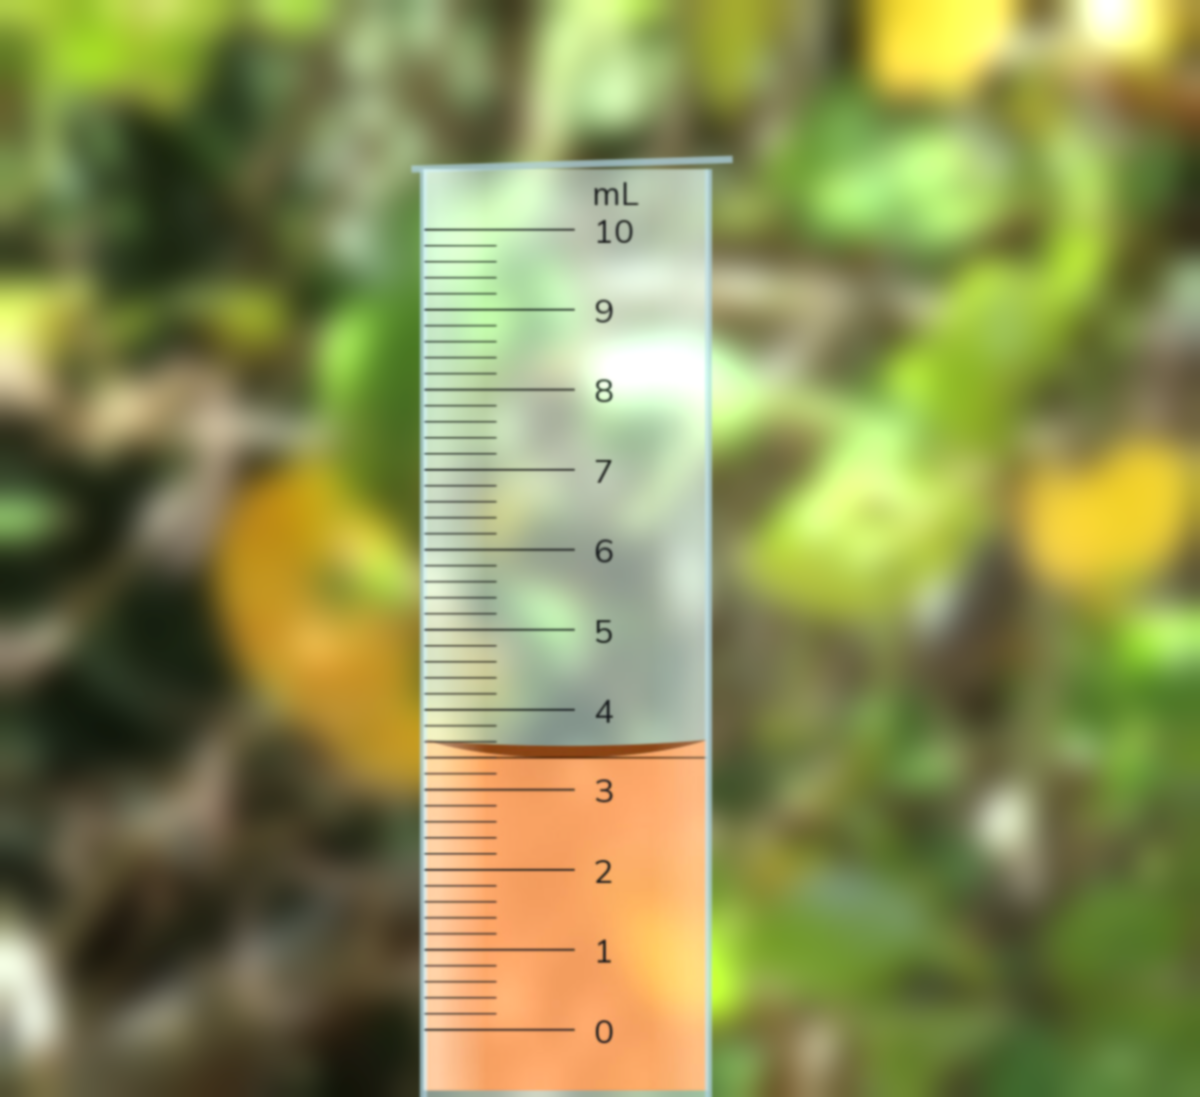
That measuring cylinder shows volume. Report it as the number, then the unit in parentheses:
3.4 (mL)
